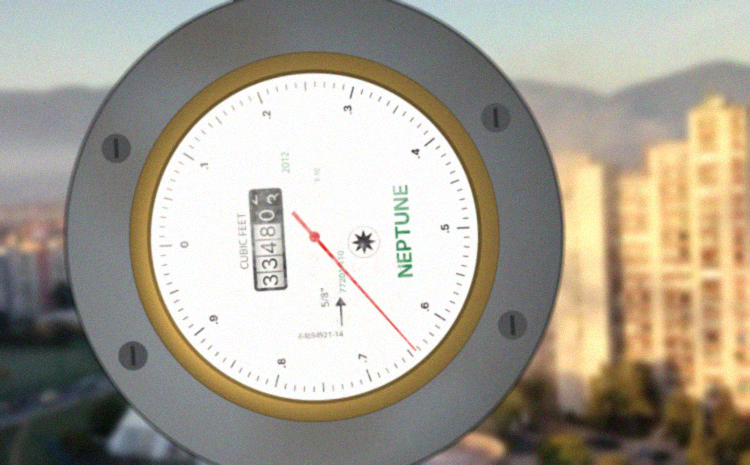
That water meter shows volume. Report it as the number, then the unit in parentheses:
334802.64 (ft³)
